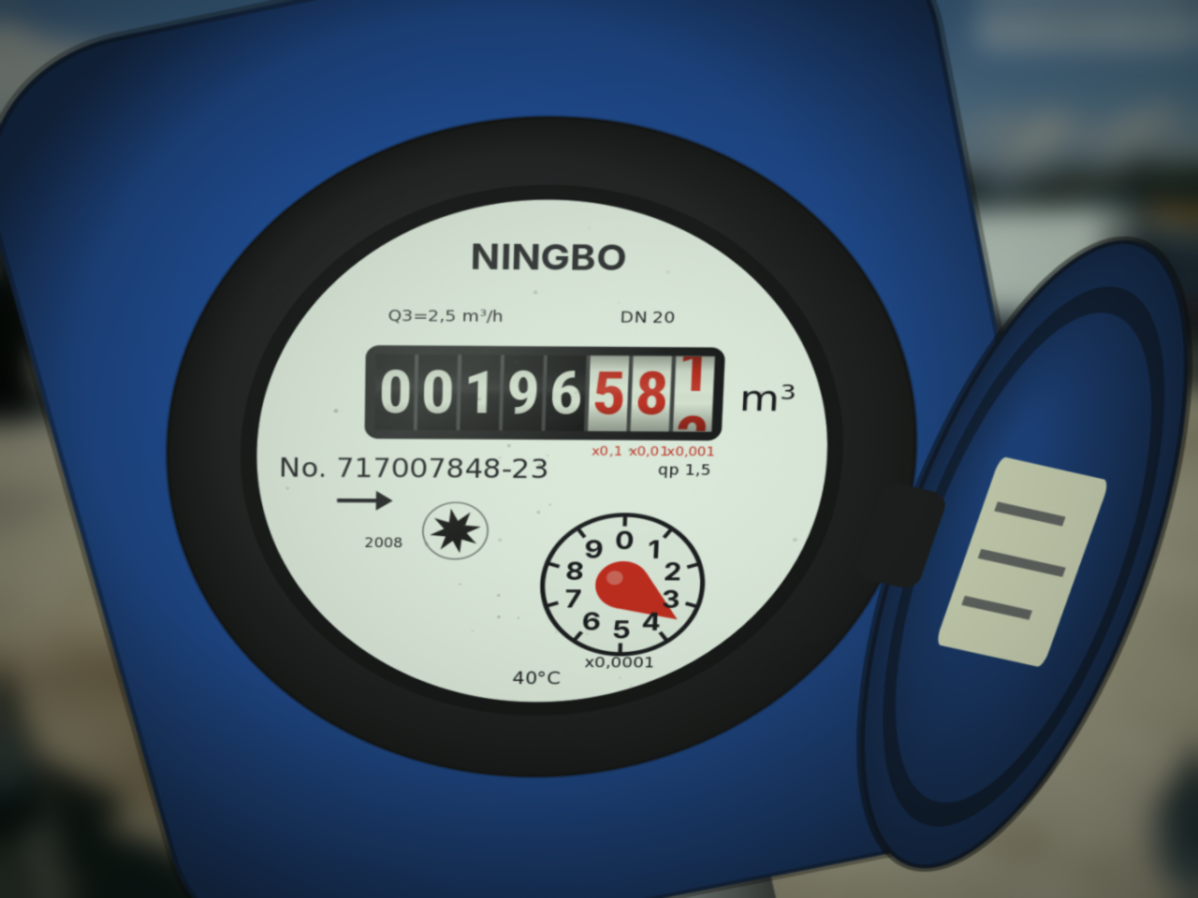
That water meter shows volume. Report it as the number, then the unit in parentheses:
196.5813 (m³)
